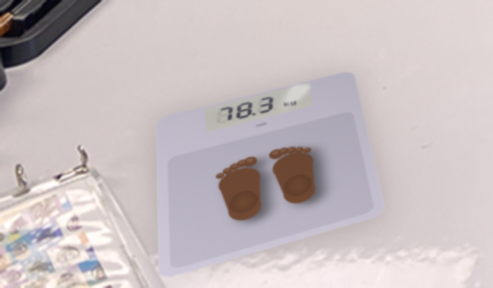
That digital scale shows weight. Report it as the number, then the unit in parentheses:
78.3 (kg)
